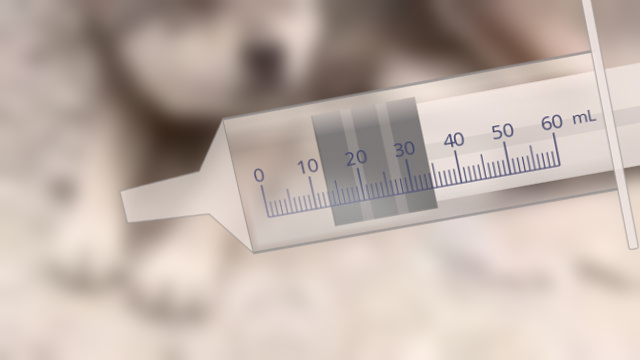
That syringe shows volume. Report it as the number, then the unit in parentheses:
13 (mL)
